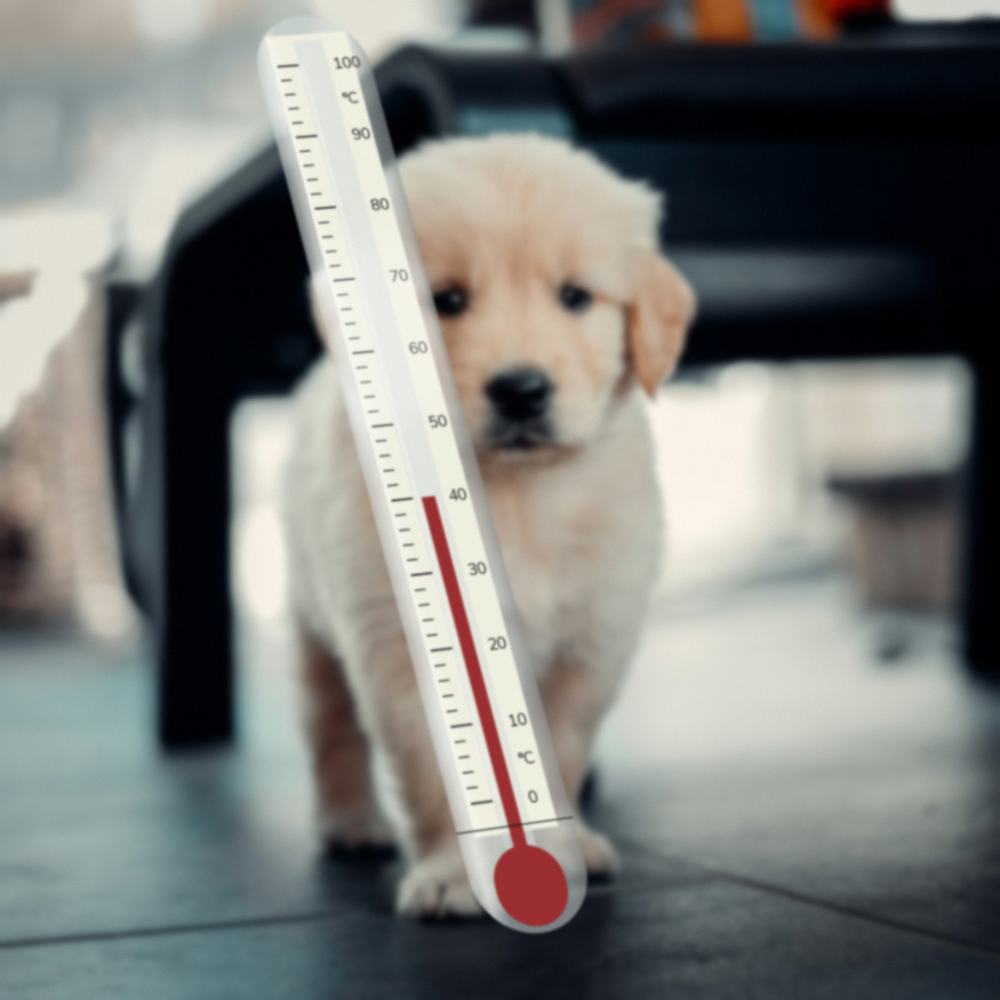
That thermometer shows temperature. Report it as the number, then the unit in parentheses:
40 (°C)
